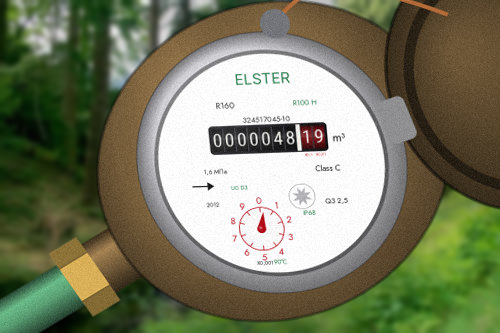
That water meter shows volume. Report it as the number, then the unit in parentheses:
48.190 (m³)
